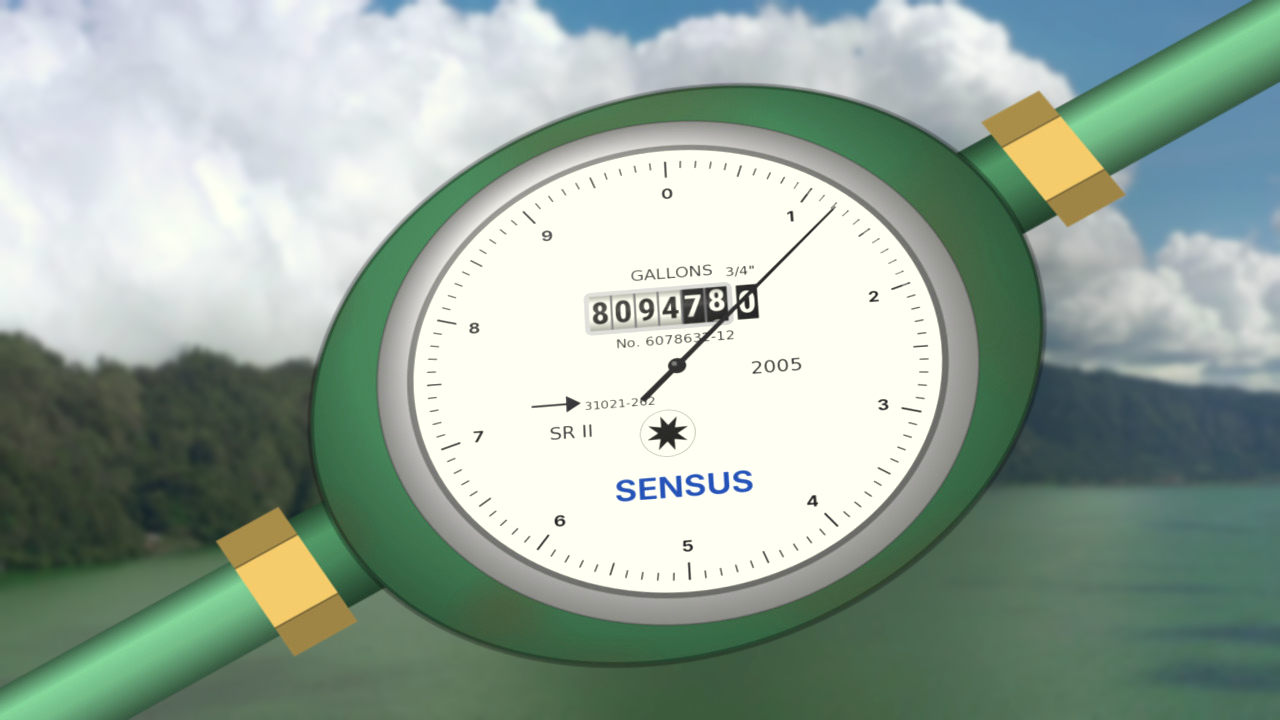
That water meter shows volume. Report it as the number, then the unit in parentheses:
8094781.2 (gal)
